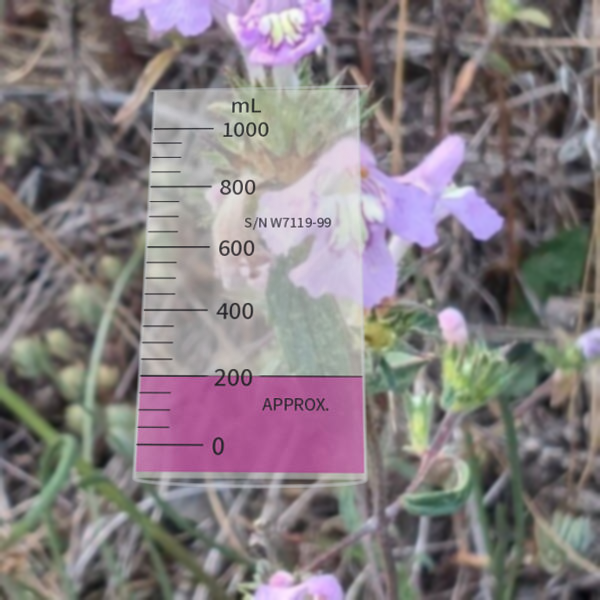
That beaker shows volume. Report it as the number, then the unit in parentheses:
200 (mL)
